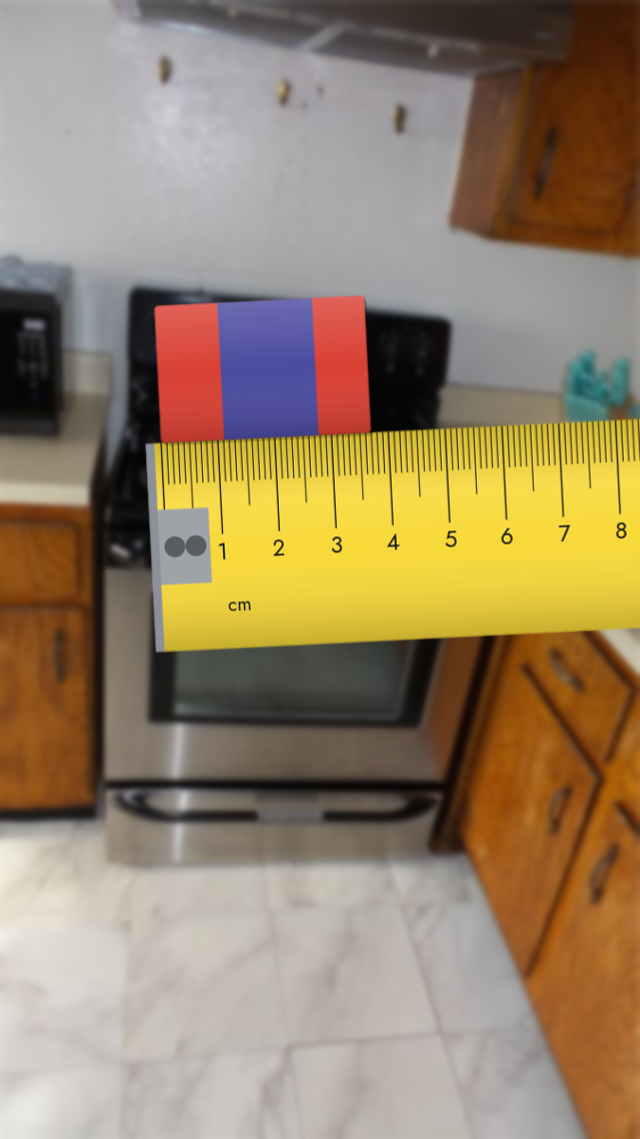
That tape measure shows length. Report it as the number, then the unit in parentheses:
3.7 (cm)
